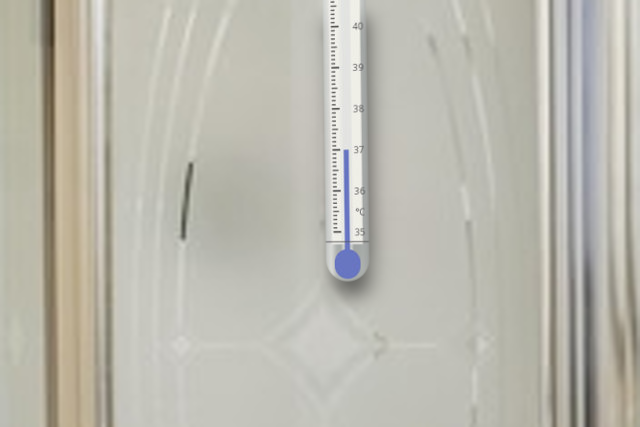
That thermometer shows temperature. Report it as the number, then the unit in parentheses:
37 (°C)
